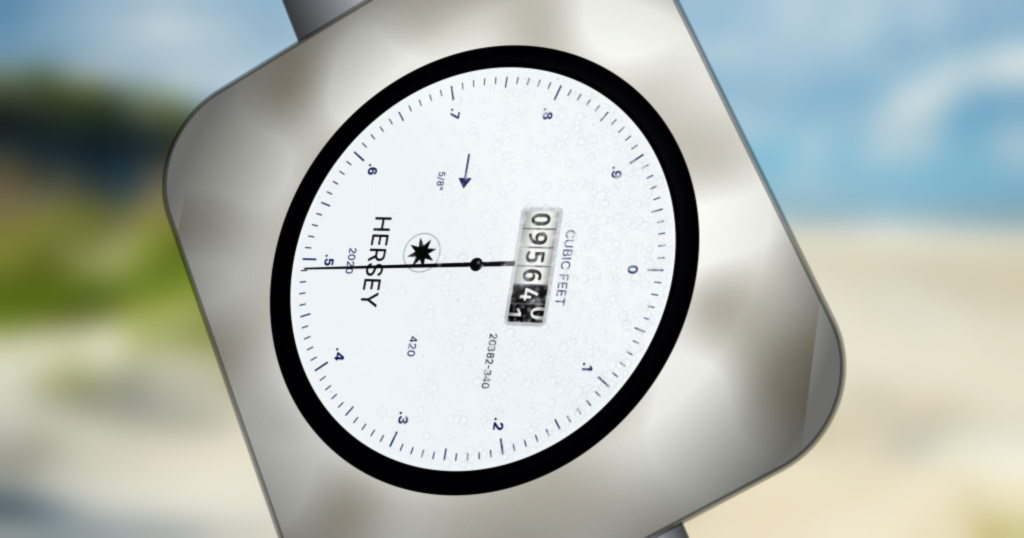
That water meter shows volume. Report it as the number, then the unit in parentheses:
95640.49 (ft³)
